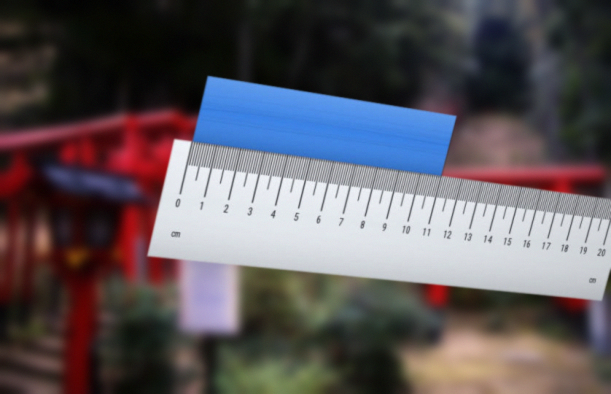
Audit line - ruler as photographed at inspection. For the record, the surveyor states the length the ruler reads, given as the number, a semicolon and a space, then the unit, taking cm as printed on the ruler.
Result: 11; cm
